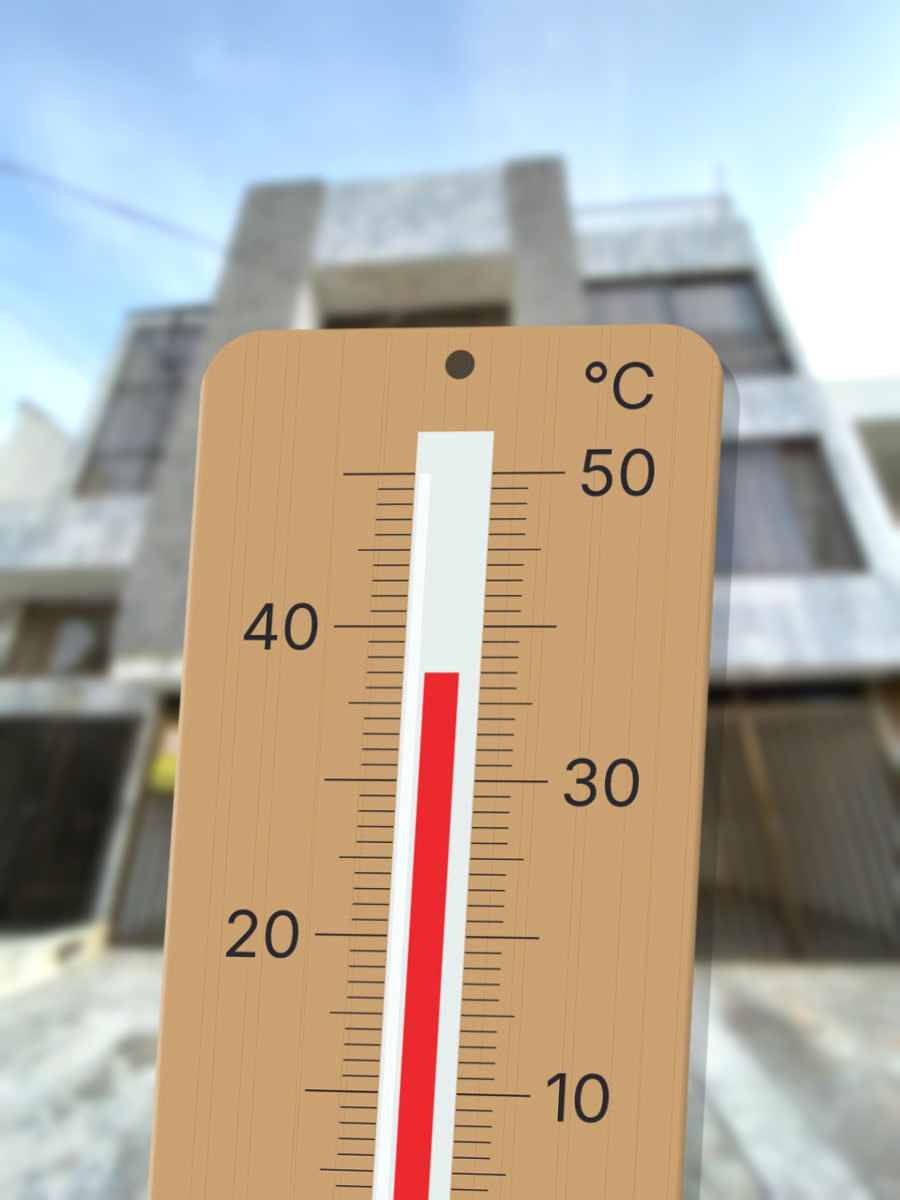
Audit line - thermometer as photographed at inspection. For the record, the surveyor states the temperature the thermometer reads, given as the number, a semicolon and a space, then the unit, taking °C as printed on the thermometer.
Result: 37; °C
